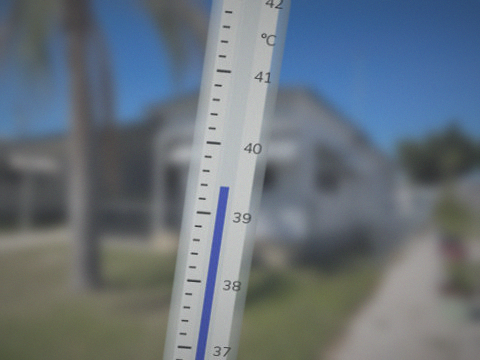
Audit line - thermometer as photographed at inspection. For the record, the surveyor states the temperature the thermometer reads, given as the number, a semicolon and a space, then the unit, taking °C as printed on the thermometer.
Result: 39.4; °C
